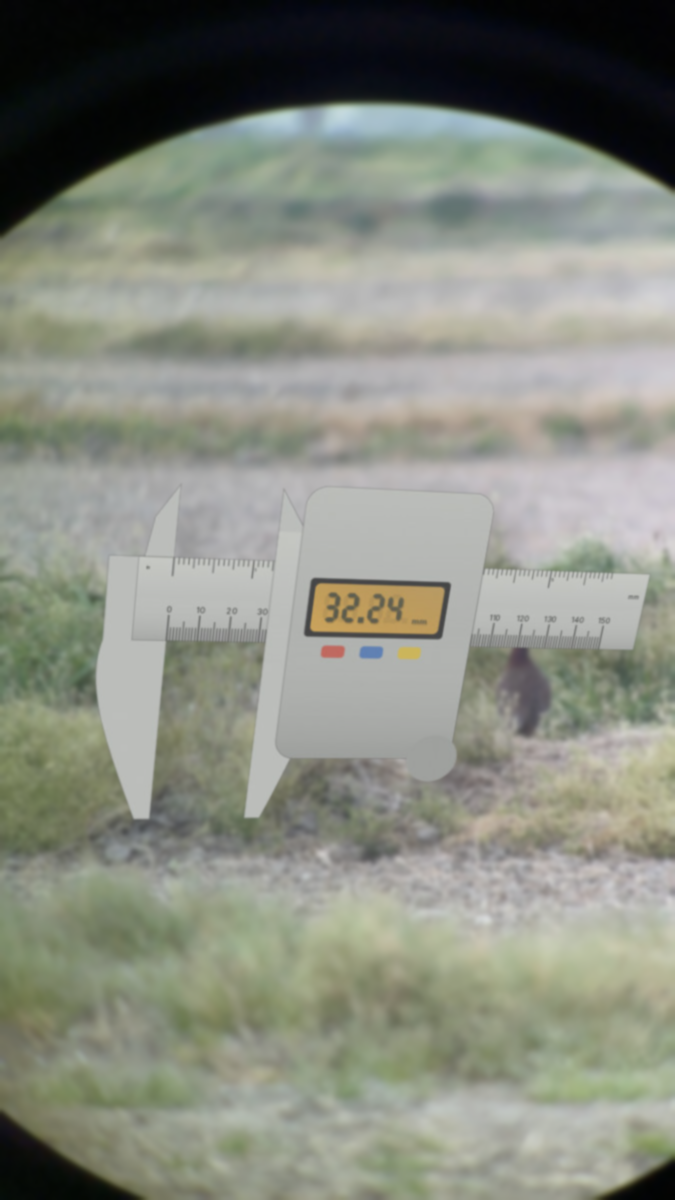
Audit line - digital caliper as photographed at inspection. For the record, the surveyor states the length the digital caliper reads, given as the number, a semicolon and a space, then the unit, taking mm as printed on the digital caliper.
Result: 32.24; mm
